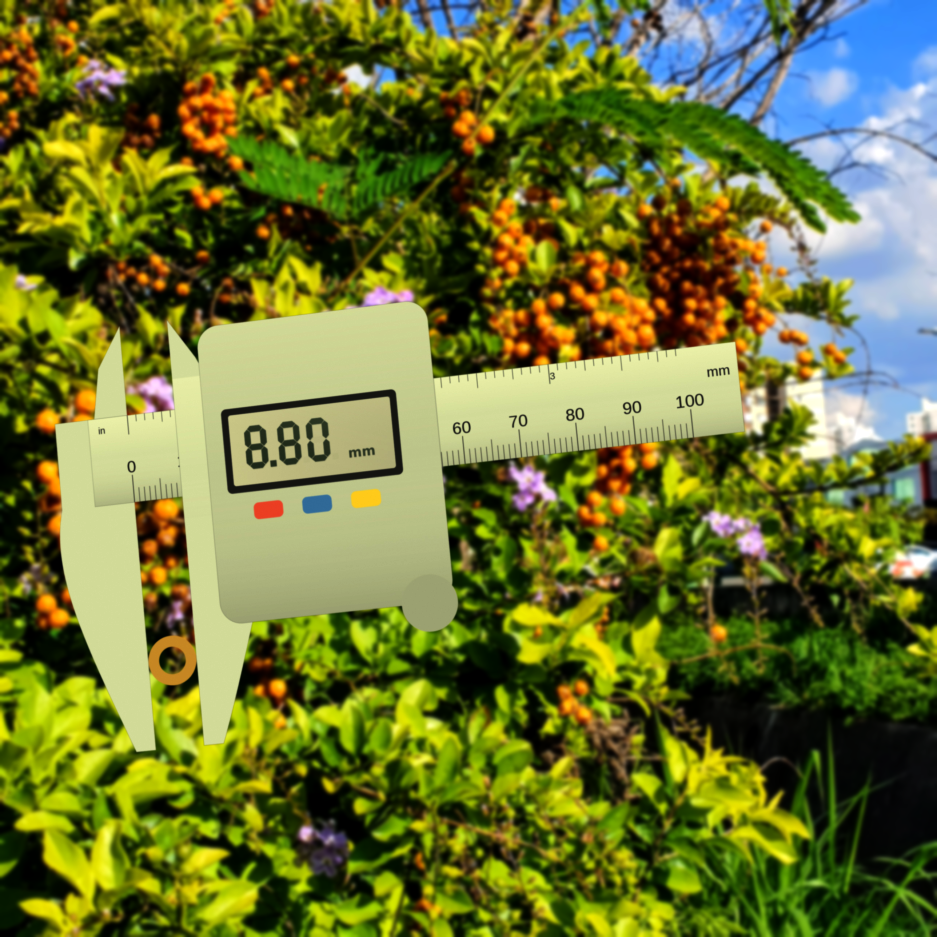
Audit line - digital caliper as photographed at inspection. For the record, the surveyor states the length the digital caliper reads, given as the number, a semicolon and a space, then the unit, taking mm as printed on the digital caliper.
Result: 8.80; mm
